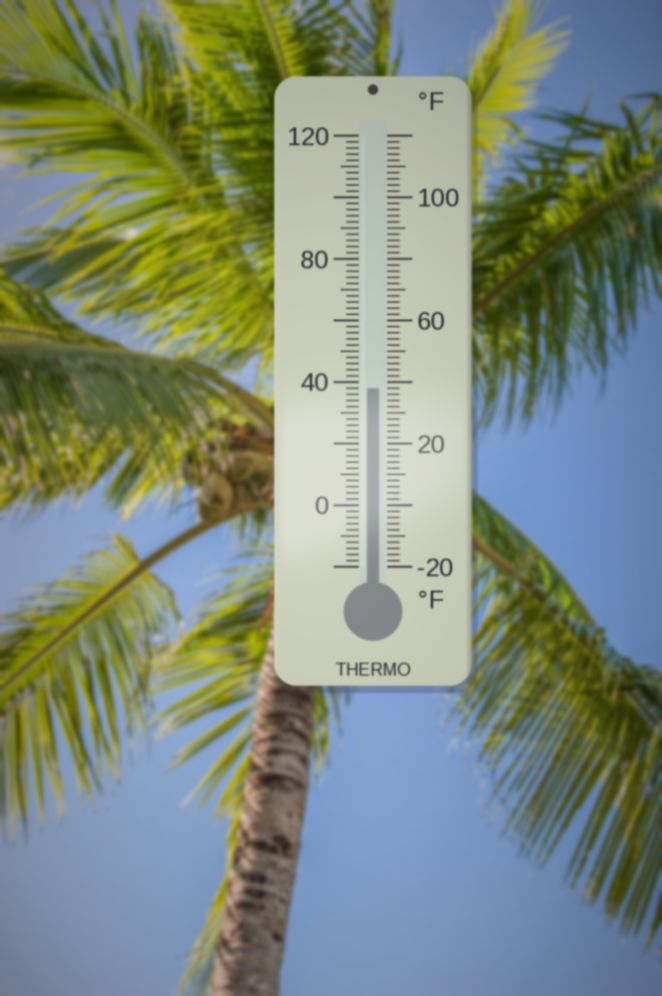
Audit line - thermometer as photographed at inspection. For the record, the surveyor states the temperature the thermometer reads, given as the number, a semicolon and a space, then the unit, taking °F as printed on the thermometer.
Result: 38; °F
